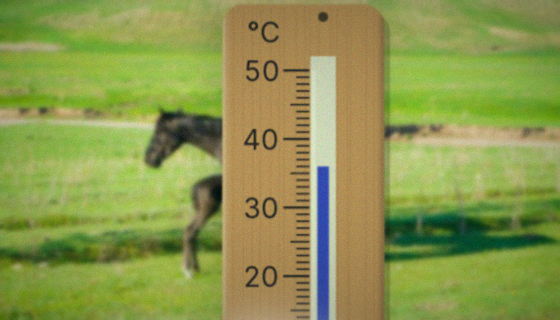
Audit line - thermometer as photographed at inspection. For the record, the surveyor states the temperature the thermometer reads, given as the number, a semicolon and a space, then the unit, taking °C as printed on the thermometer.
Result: 36; °C
